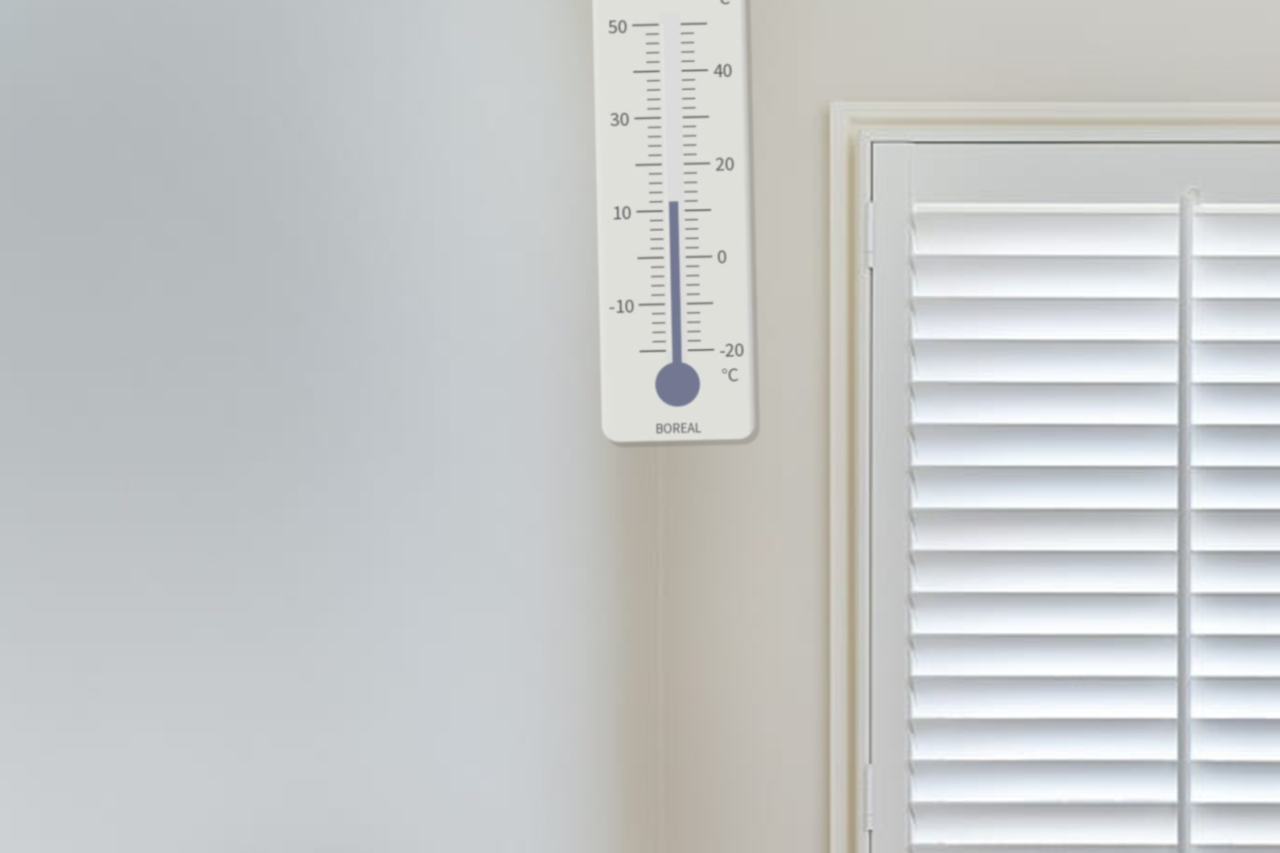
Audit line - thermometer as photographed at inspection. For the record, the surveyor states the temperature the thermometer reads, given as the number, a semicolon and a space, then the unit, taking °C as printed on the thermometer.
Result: 12; °C
